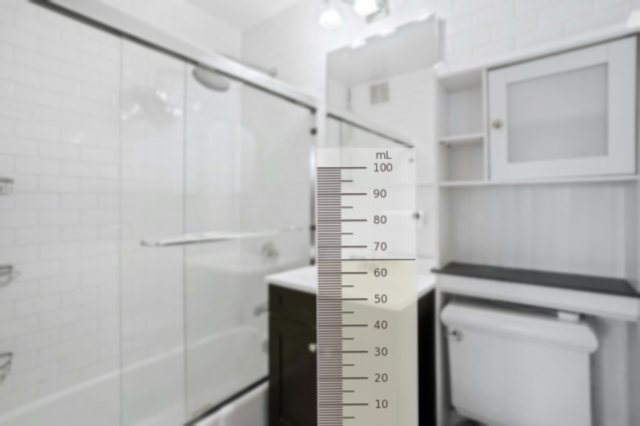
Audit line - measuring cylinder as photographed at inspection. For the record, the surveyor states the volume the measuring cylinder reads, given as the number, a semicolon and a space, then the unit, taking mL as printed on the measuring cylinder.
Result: 65; mL
